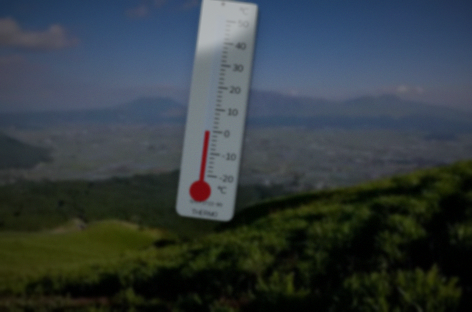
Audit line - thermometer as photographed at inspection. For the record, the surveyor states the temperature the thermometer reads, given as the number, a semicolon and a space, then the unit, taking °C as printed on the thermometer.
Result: 0; °C
